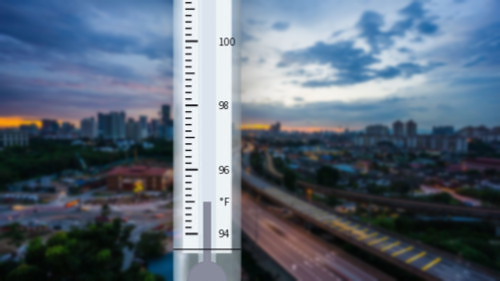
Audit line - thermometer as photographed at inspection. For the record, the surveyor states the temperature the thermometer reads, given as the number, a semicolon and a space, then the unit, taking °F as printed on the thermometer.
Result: 95; °F
